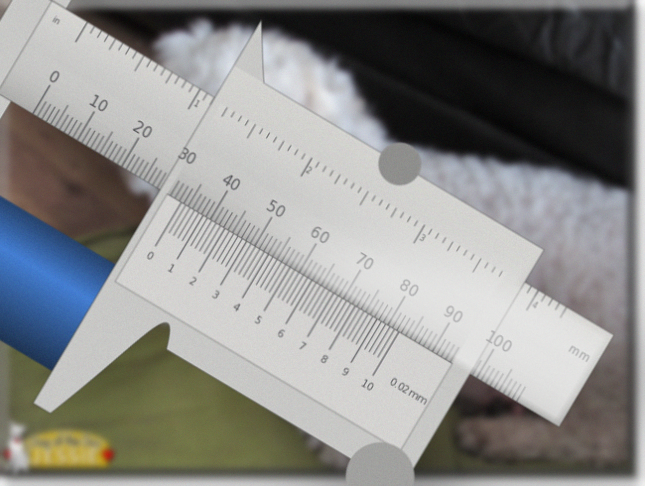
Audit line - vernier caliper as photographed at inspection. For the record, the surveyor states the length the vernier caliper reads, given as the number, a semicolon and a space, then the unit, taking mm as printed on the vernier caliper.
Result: 33.5; mm
